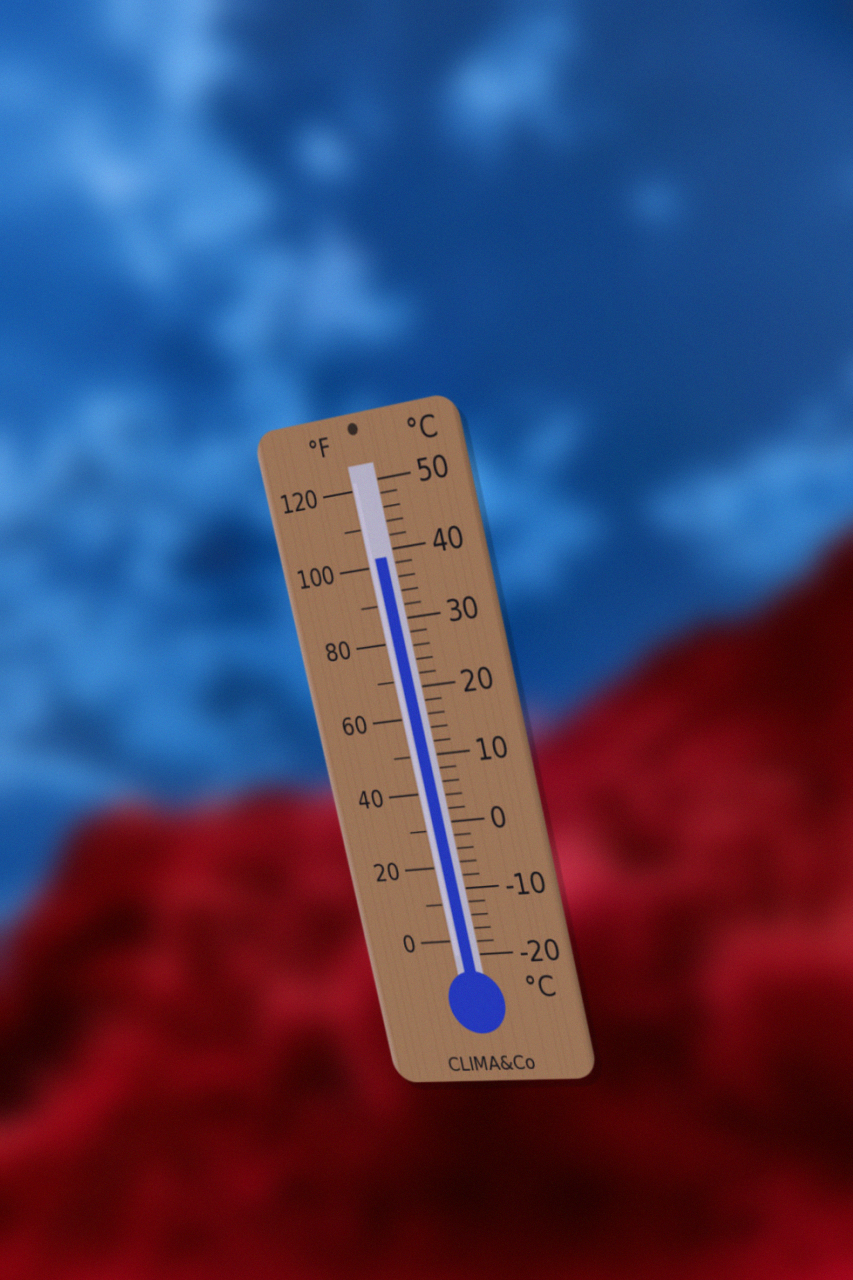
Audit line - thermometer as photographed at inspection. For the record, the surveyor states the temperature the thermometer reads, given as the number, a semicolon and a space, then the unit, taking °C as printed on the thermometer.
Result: 39; °C
